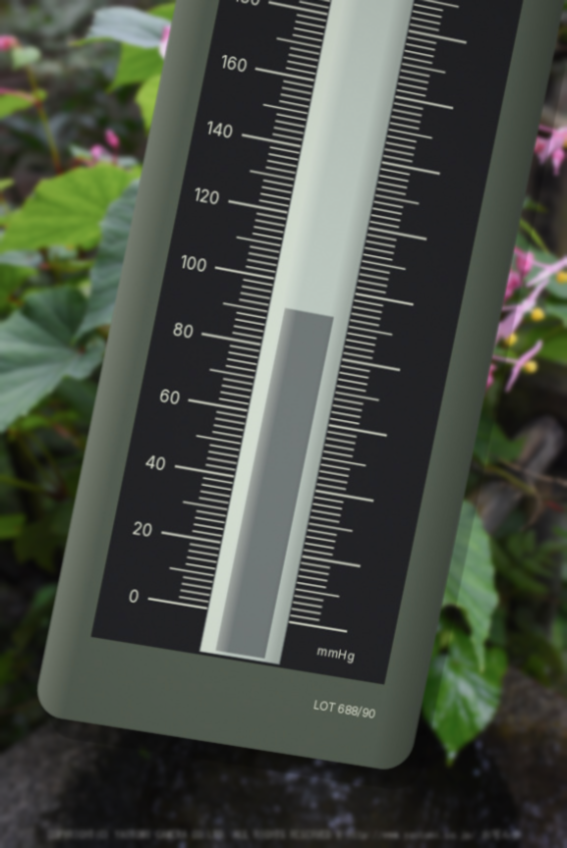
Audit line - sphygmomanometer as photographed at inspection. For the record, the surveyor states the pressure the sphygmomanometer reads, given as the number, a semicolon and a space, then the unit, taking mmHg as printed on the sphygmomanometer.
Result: 92; mmHg
